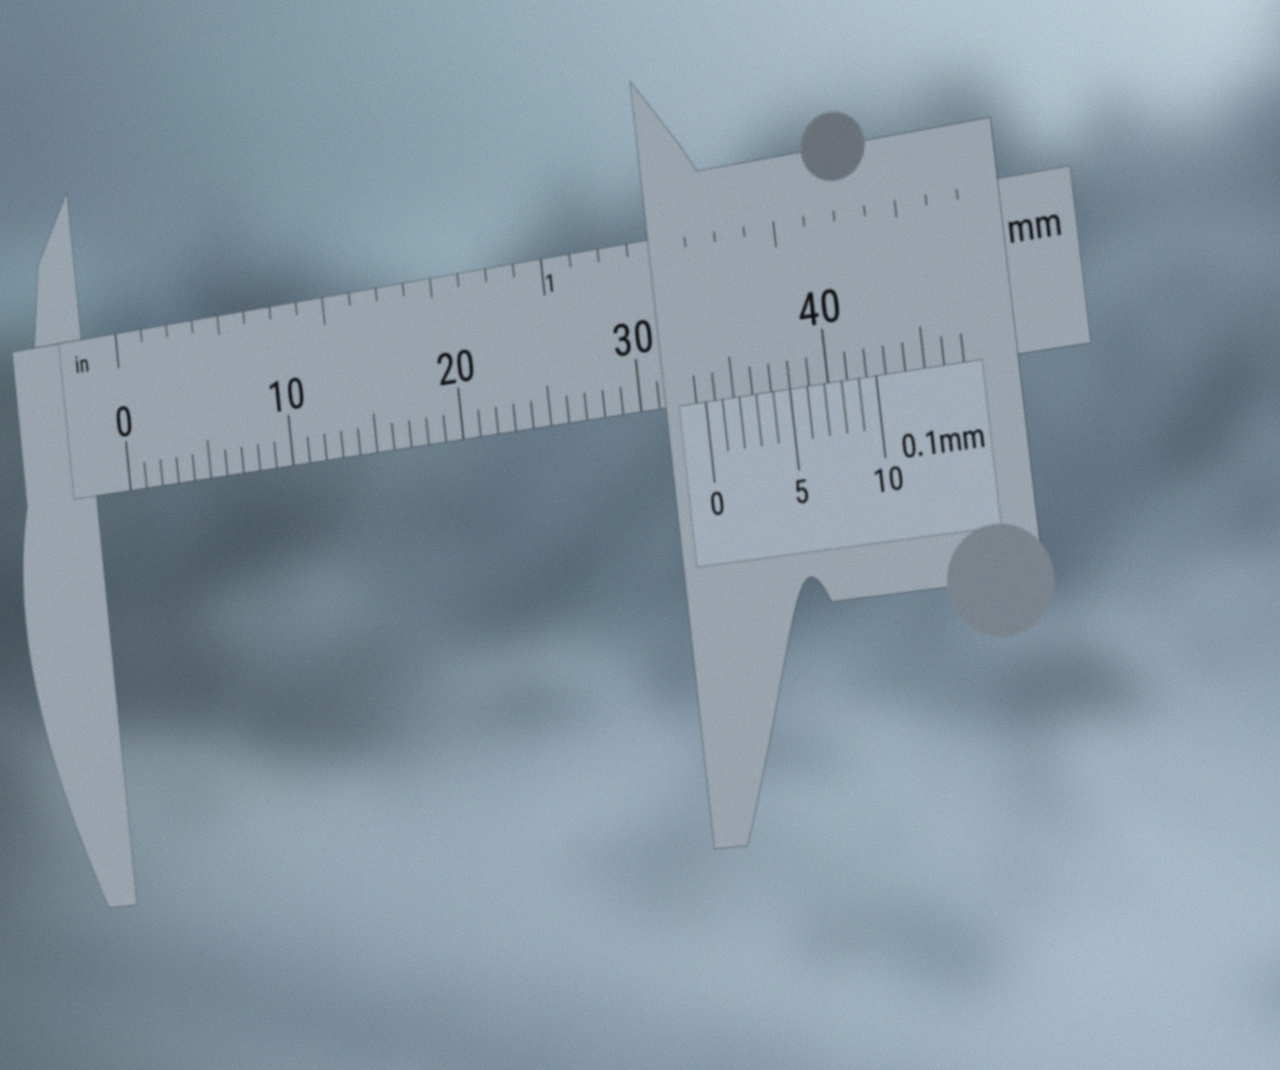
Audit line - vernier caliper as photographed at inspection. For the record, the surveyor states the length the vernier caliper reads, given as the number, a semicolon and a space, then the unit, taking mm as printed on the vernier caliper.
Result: 33.5; mm
